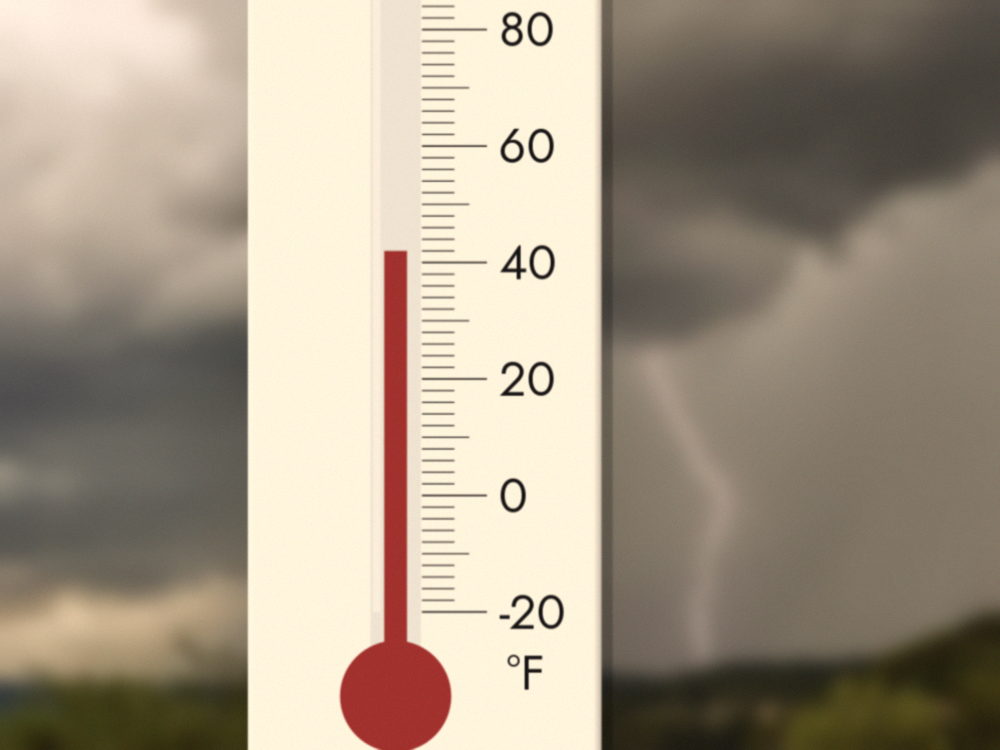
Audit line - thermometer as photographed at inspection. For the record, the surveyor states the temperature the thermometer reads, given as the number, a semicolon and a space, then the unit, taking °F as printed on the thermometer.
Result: 42; °F
